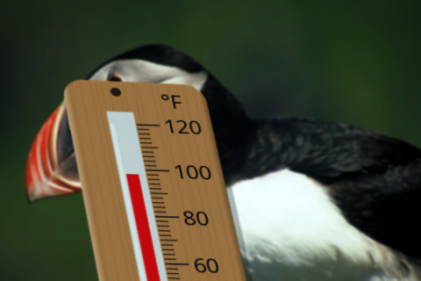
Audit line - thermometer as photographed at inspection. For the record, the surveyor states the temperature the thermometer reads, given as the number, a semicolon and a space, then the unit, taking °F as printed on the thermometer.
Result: 98; °F
